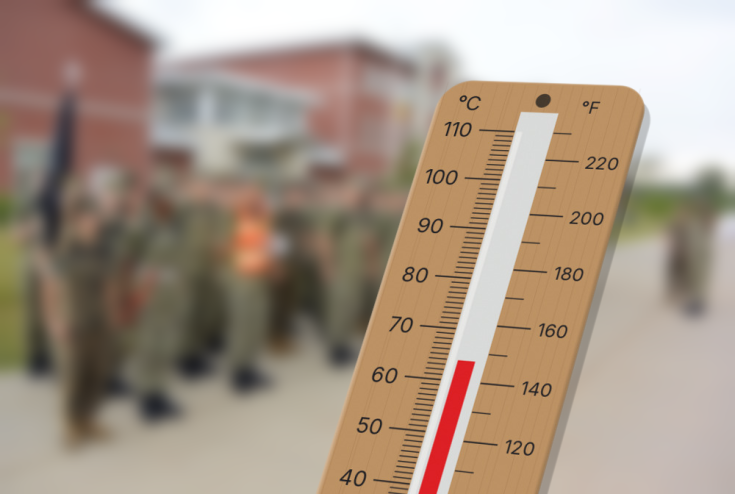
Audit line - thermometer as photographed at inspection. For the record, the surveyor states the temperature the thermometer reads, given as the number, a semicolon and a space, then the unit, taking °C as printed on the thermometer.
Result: 64; °C
